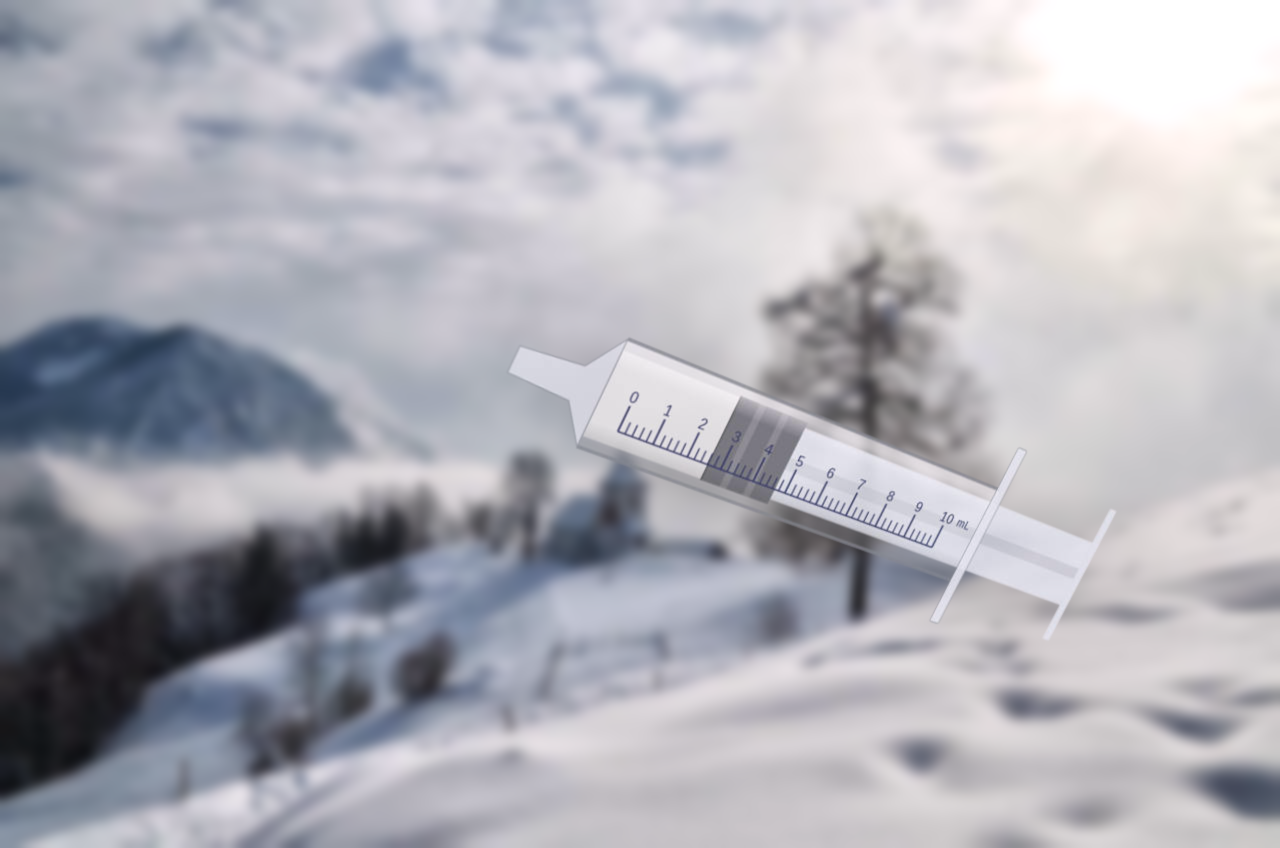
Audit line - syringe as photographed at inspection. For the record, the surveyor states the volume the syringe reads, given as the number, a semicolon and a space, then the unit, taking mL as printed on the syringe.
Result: 2.6; mL
